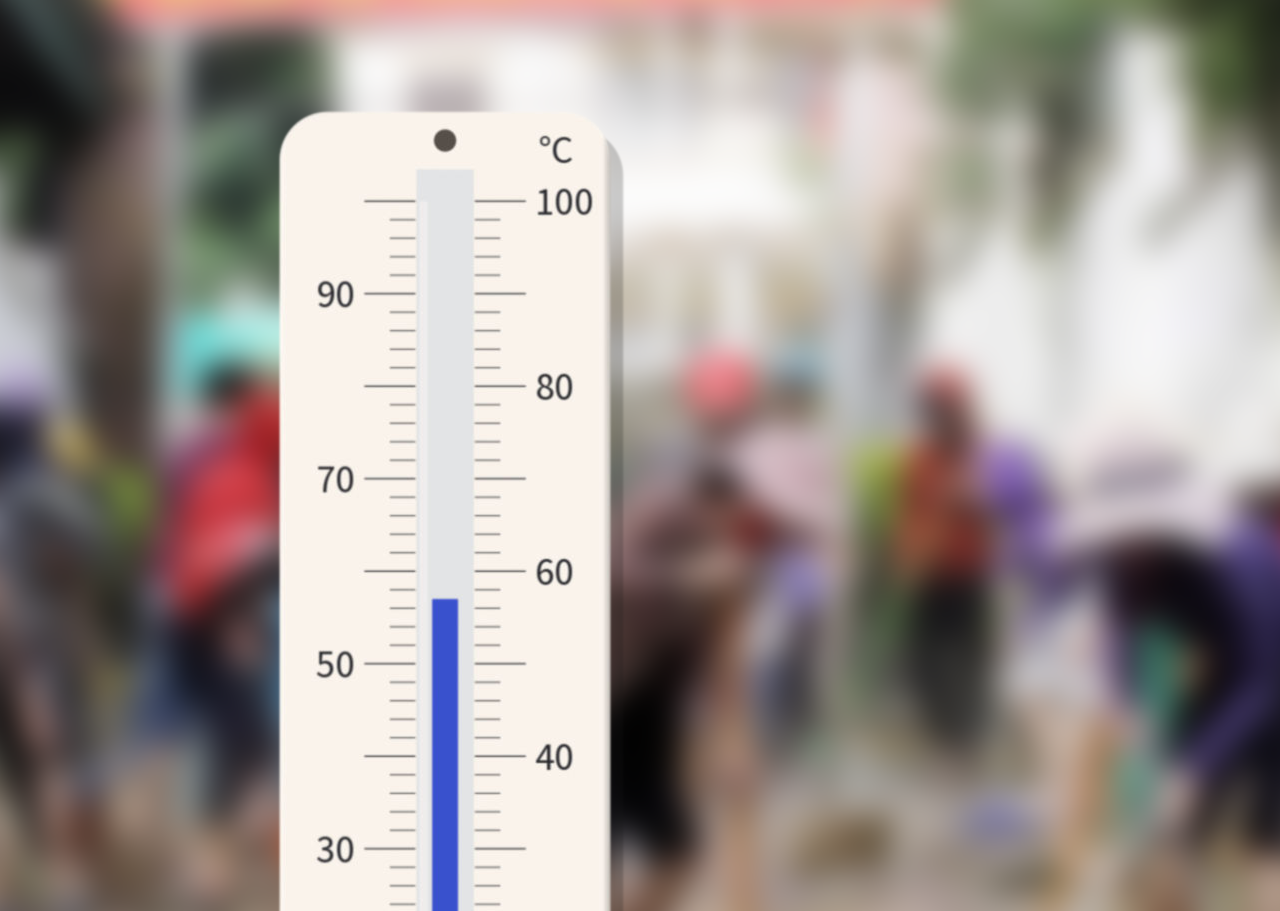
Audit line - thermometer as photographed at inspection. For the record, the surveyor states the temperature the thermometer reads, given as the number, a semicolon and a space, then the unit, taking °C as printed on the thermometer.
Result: 57; °C
